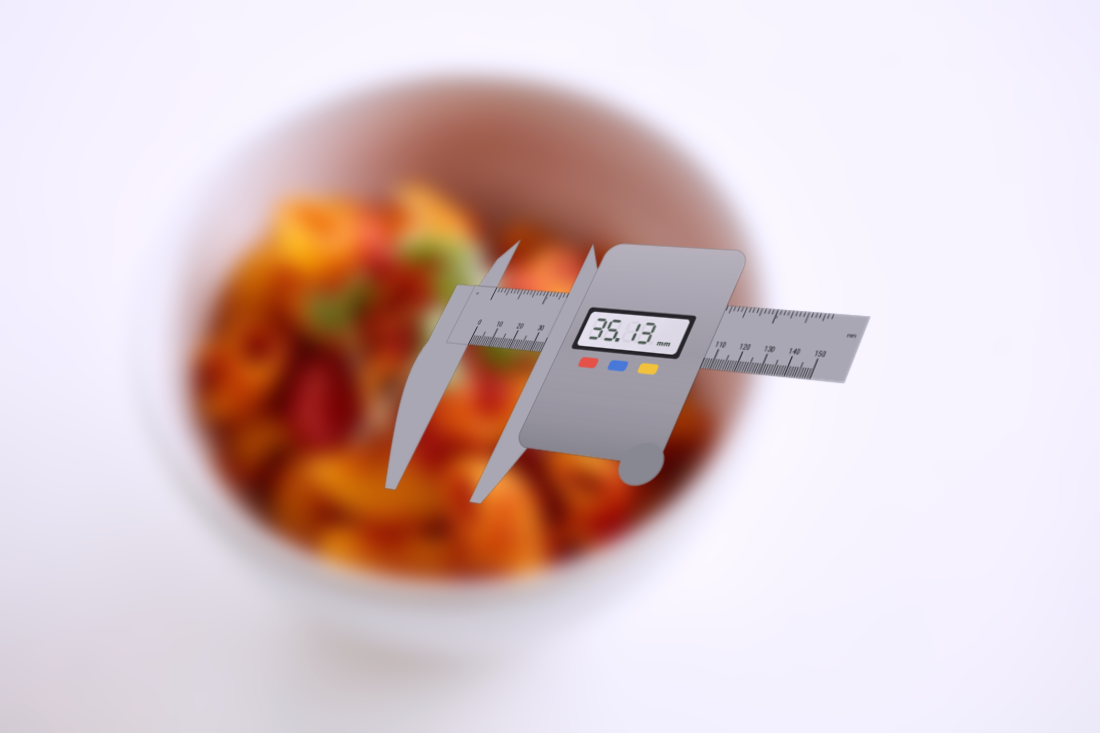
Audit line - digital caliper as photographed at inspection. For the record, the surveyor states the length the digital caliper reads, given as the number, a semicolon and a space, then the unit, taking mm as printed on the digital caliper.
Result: 35.13; mm
